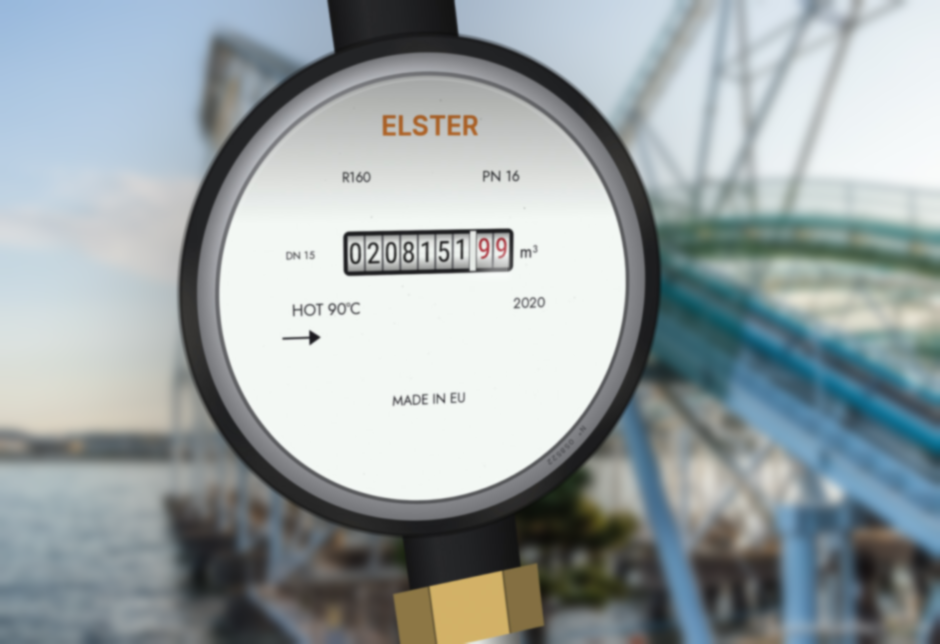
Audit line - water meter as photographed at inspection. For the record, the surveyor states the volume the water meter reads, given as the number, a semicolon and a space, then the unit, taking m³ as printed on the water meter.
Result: 208151.99; m³
